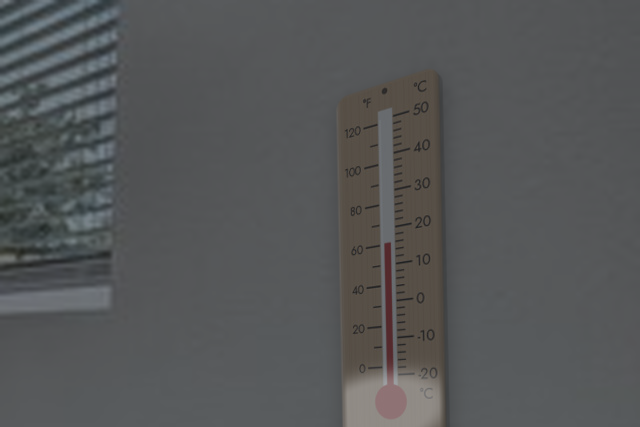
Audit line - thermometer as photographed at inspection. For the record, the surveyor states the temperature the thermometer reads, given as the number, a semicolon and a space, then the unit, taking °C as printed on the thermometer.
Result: 16; °C
